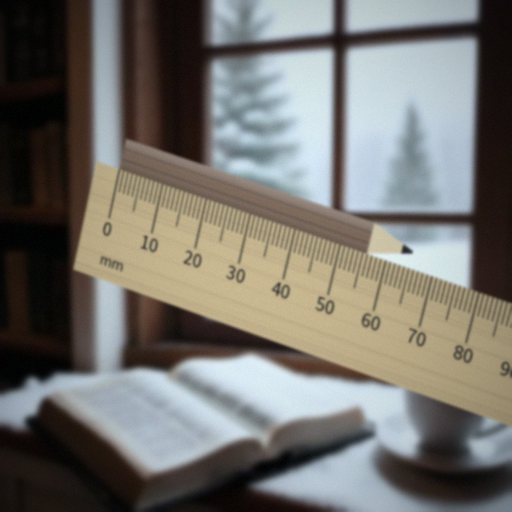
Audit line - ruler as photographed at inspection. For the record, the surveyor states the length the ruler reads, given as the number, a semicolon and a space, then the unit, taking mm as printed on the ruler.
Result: 65; mm
